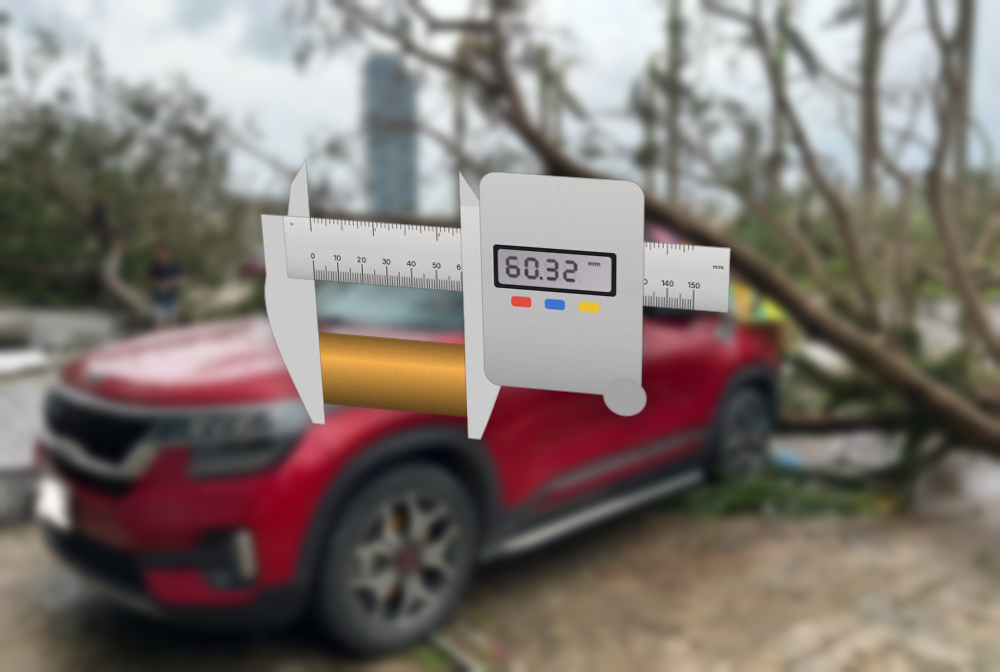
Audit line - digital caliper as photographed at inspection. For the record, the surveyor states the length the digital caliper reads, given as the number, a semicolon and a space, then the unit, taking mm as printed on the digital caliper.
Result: 60.32; mm
